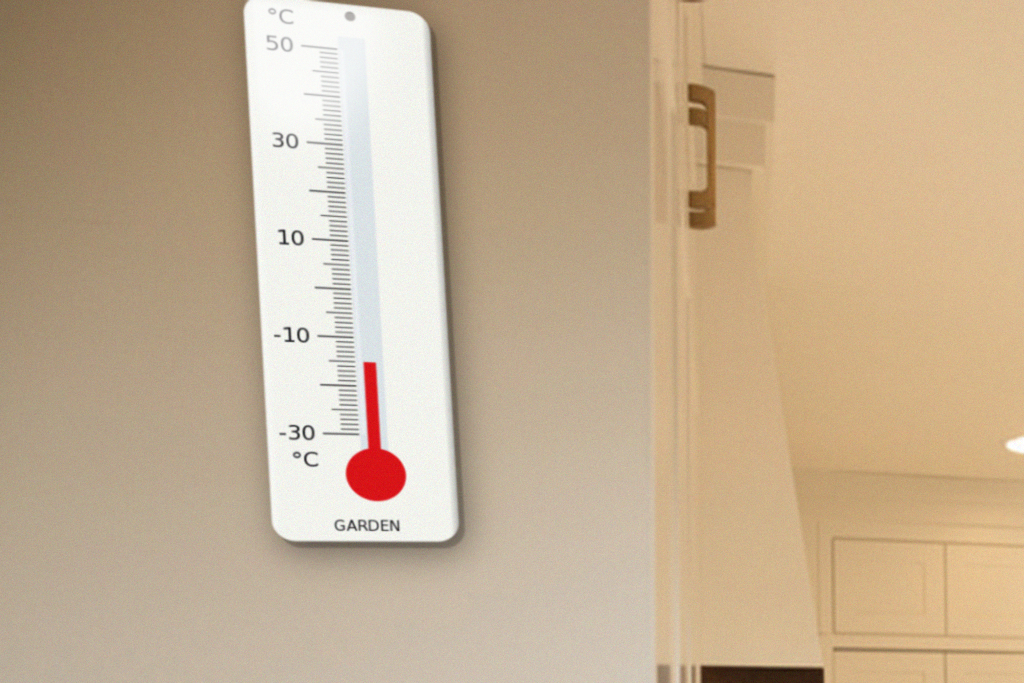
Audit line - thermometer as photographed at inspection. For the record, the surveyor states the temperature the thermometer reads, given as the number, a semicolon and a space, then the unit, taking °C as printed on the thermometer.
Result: -15; °C
